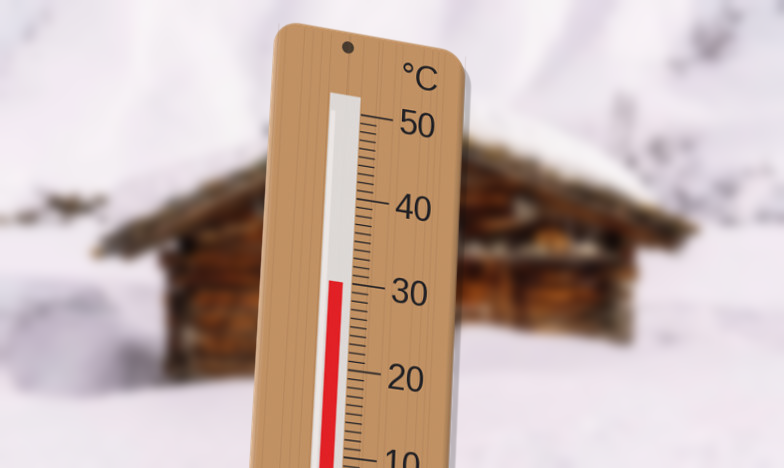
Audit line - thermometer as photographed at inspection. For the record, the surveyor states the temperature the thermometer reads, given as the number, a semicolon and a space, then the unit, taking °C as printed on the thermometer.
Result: 30; °C
